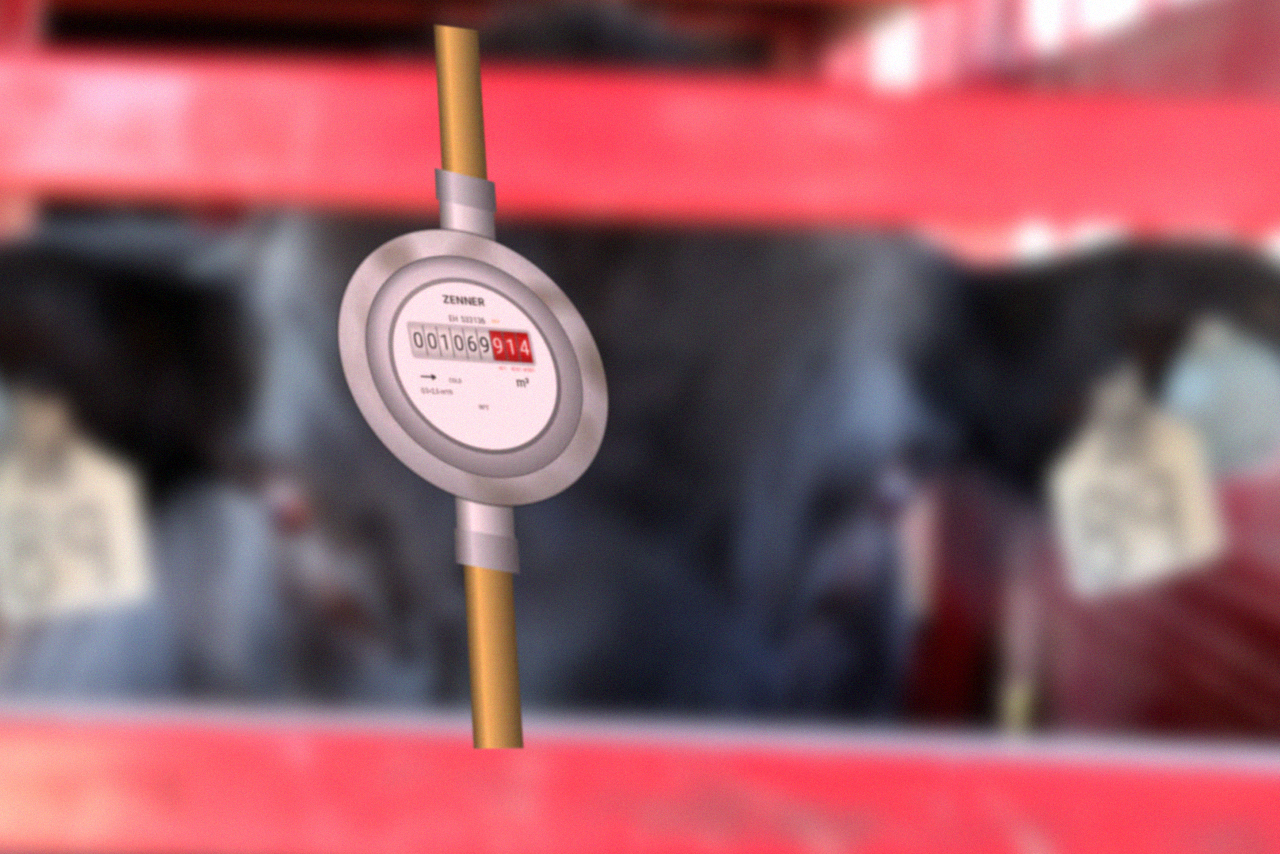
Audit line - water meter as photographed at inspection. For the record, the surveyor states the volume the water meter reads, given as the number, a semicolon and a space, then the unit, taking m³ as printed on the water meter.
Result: 1069.914; m³
